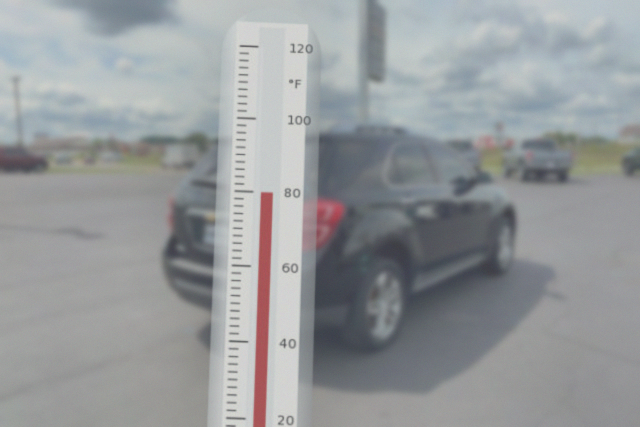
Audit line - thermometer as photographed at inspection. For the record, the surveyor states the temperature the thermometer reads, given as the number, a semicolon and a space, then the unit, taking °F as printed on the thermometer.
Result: 80; °F
